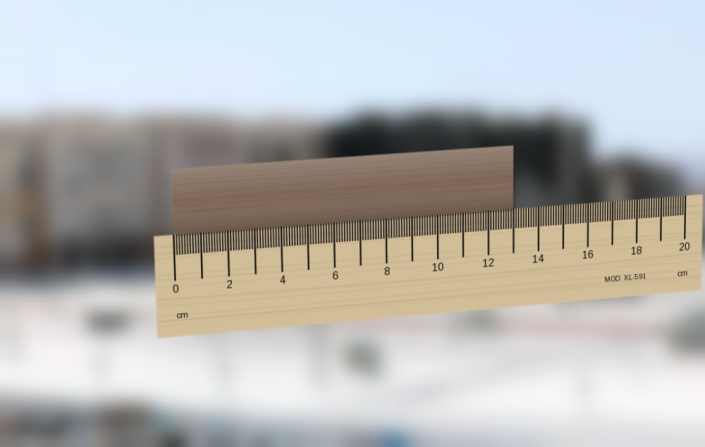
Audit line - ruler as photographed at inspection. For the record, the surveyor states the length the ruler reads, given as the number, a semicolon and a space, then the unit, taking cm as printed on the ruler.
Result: 13; cm
